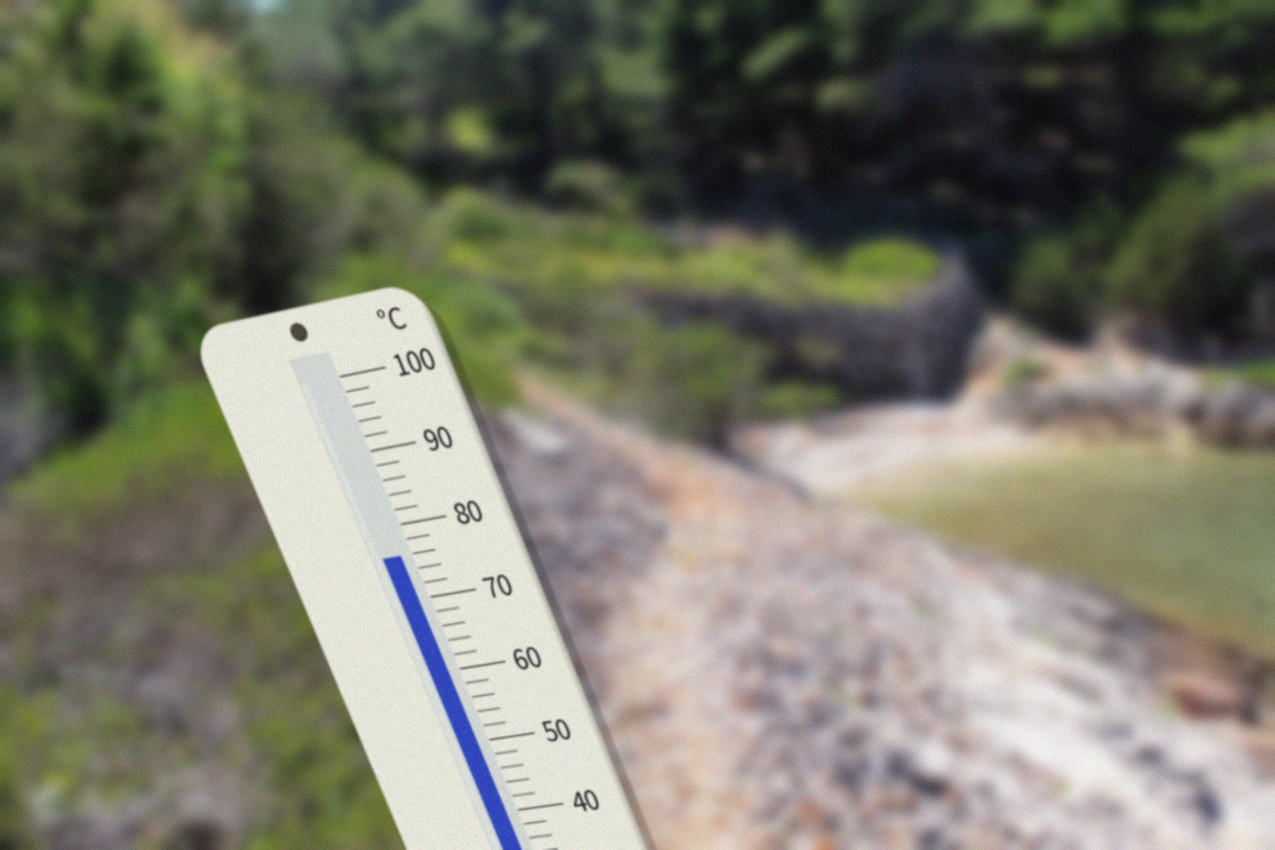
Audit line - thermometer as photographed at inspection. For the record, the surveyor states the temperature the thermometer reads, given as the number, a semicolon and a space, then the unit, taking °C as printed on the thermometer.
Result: 76; °C
